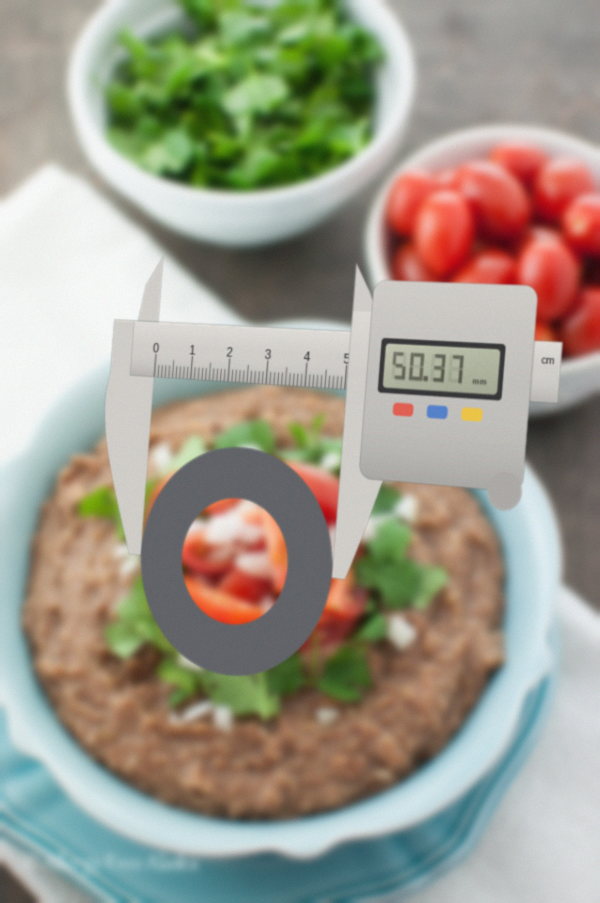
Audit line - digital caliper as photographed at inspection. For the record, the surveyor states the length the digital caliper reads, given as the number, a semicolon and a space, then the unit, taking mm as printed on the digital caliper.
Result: 50.37; mm
